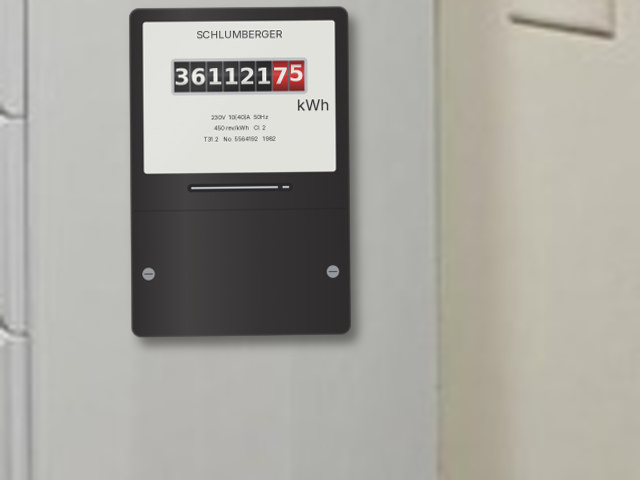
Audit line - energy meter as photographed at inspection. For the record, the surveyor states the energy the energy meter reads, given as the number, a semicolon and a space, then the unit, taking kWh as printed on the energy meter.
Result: 361121.75; kWh
